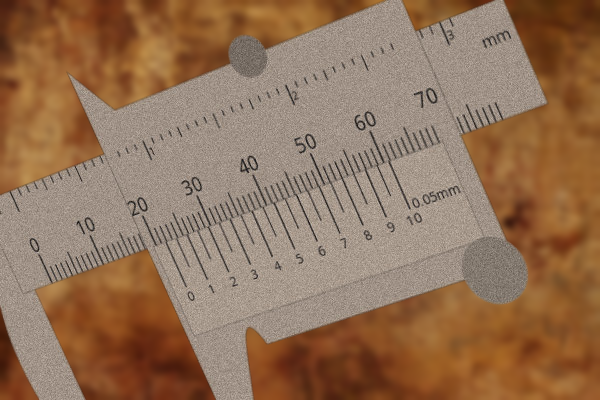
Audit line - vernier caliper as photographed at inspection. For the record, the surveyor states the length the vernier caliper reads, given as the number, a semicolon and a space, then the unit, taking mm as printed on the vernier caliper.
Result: 21.8; mm
